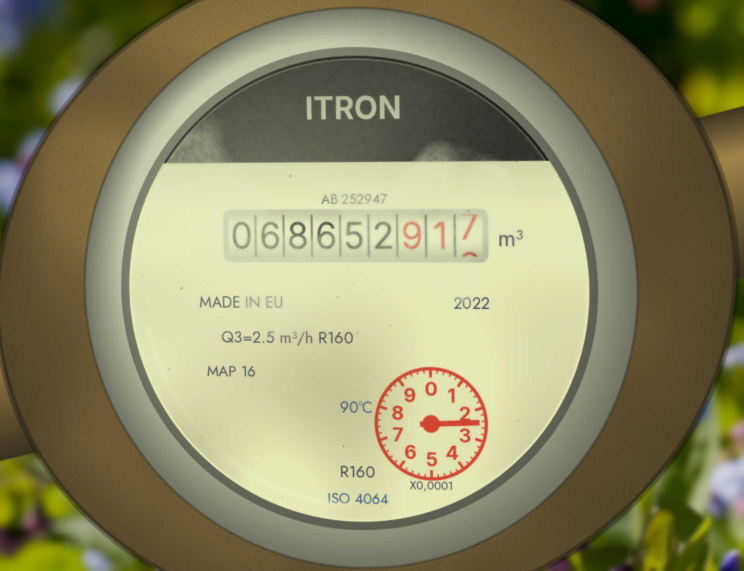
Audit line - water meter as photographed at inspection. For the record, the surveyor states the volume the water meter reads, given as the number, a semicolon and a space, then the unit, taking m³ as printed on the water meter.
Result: 68652.9172; m³
